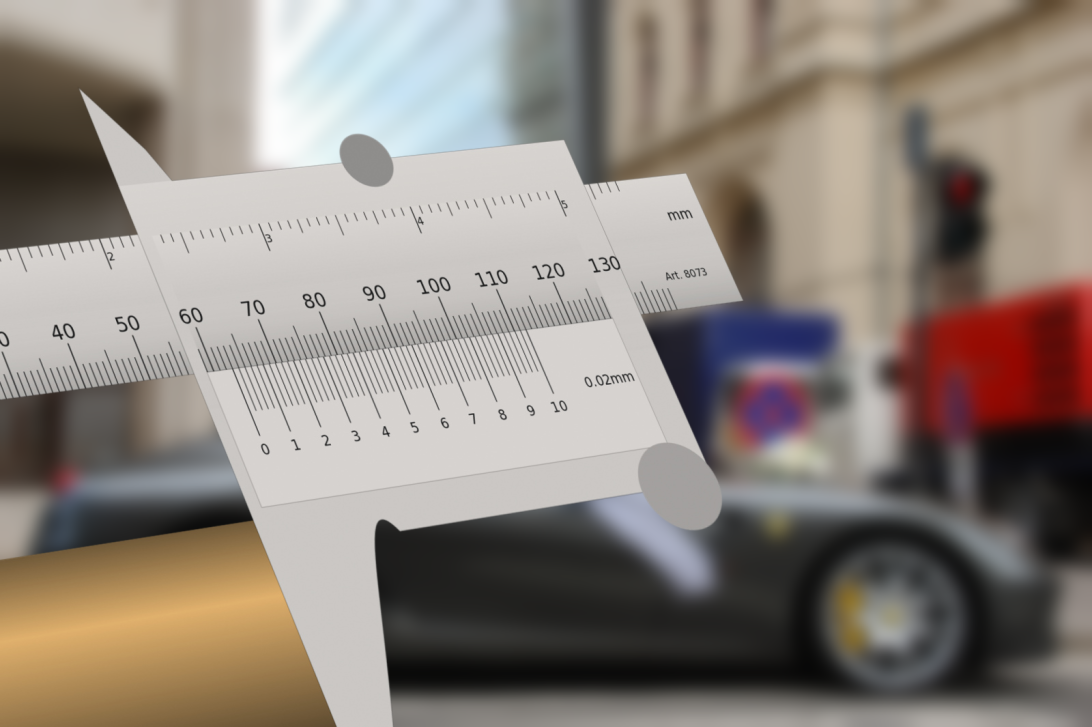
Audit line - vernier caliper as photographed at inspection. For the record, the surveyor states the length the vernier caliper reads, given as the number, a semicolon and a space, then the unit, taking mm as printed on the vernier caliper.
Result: 63.0; mm
